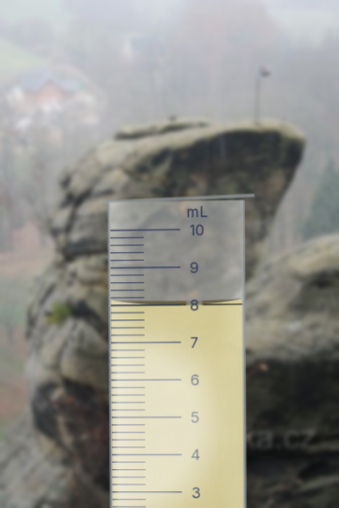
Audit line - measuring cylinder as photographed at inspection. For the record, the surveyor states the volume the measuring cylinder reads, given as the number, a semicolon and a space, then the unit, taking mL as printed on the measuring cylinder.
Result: 8; mL
